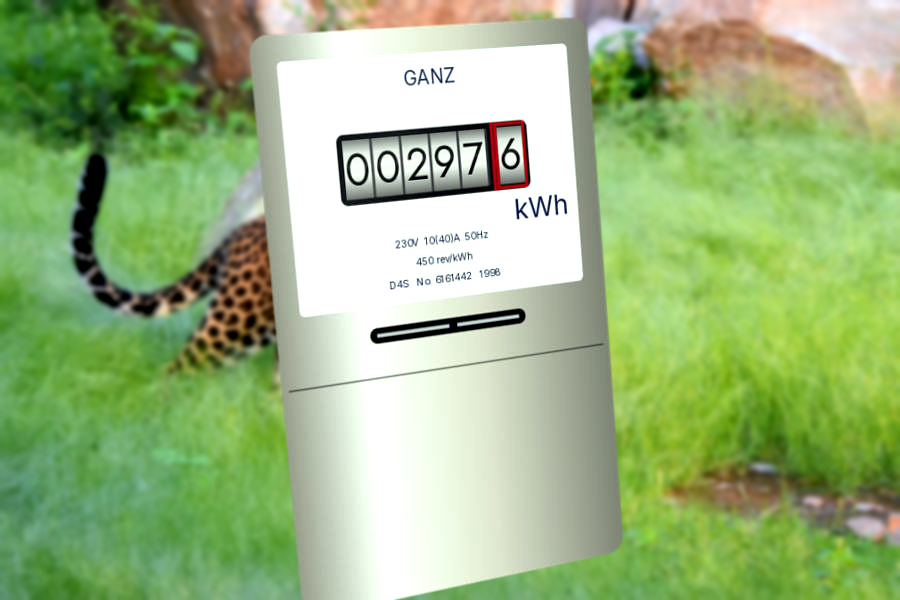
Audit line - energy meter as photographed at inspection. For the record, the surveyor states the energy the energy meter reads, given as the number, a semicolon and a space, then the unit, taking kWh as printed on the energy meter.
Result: 297.6; kWh
